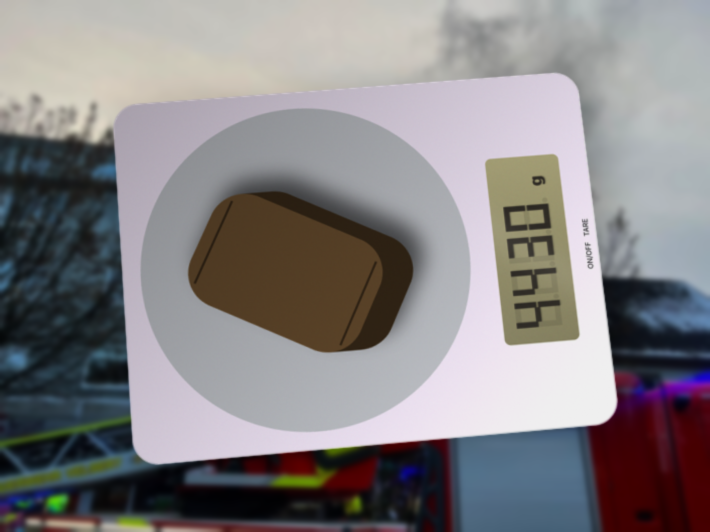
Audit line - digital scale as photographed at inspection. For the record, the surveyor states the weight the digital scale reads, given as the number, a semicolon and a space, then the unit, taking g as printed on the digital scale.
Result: 4430; g
